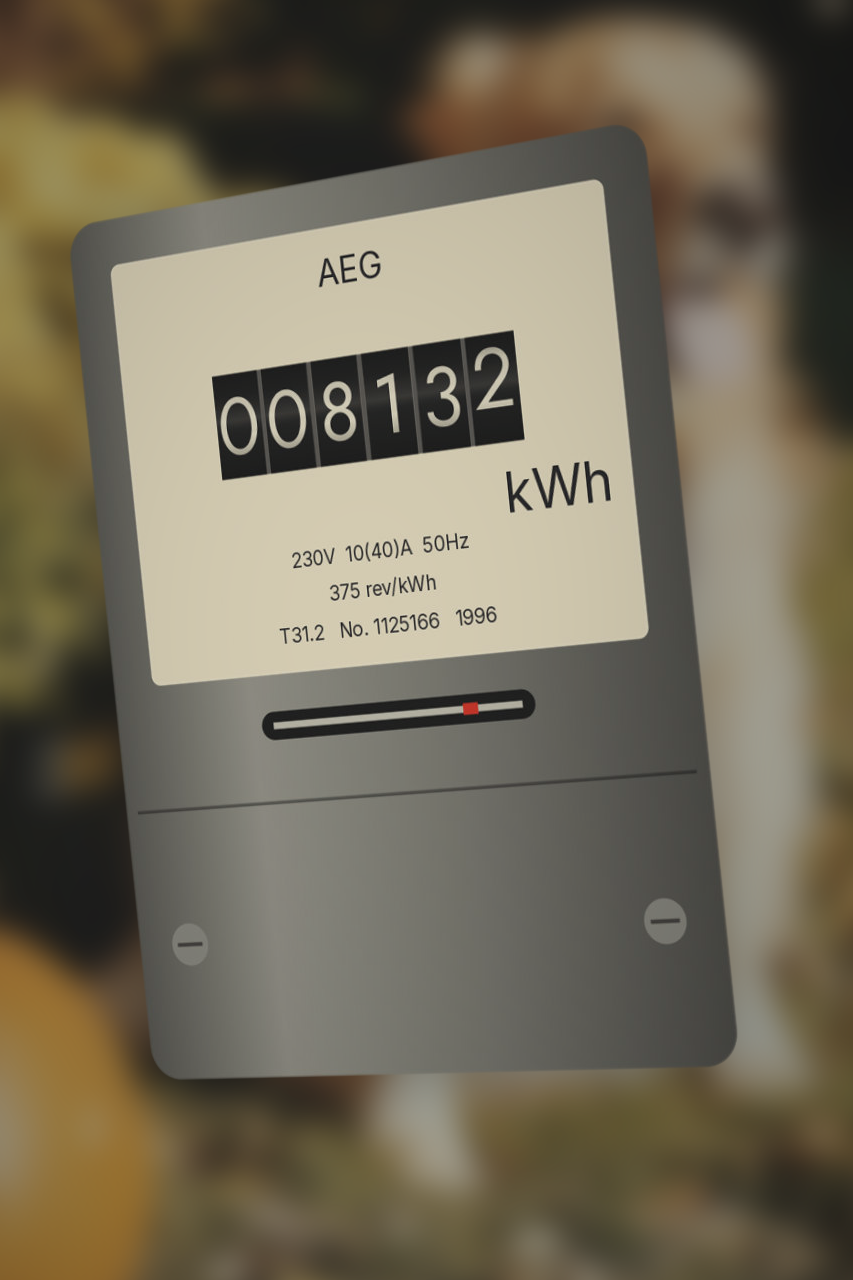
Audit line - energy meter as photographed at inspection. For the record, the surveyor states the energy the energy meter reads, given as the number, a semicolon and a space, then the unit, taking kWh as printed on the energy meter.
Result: 8132; kWh
